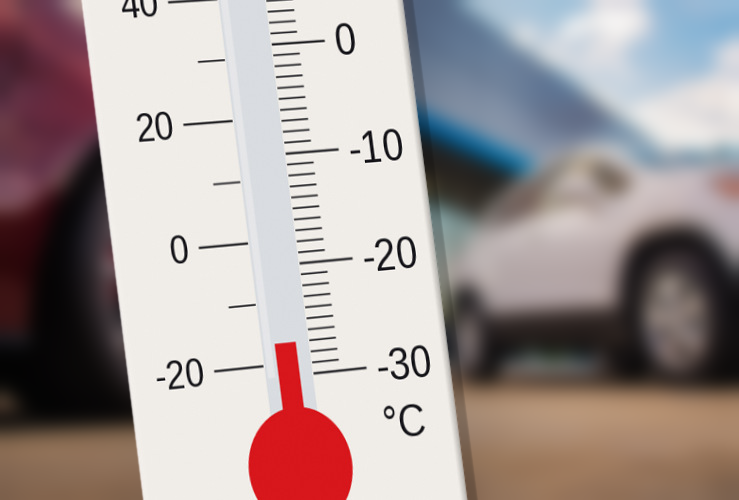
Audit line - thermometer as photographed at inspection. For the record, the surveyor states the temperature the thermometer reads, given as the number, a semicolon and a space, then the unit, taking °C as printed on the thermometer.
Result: -27; °C
